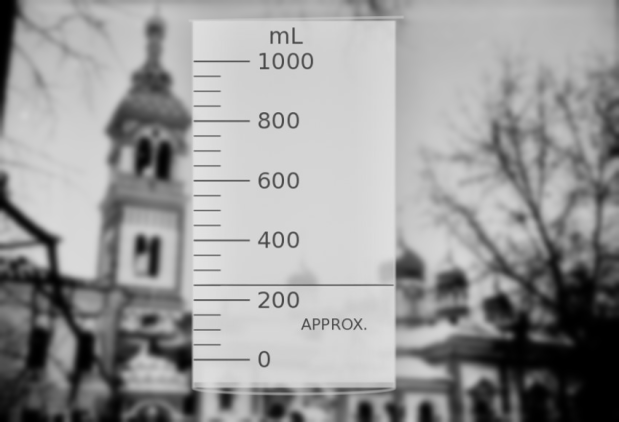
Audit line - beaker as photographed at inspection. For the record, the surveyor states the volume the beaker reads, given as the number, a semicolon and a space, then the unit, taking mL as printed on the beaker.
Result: 250; mL
